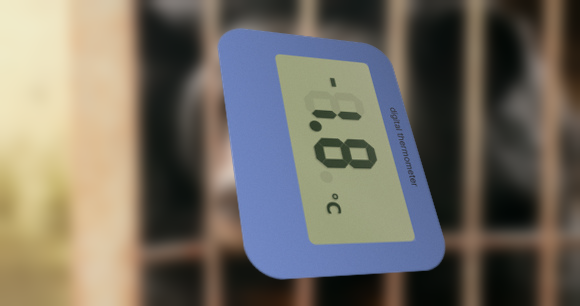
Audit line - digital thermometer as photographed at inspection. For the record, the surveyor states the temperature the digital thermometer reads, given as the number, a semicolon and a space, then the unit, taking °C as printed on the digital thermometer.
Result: -1.8; °C
